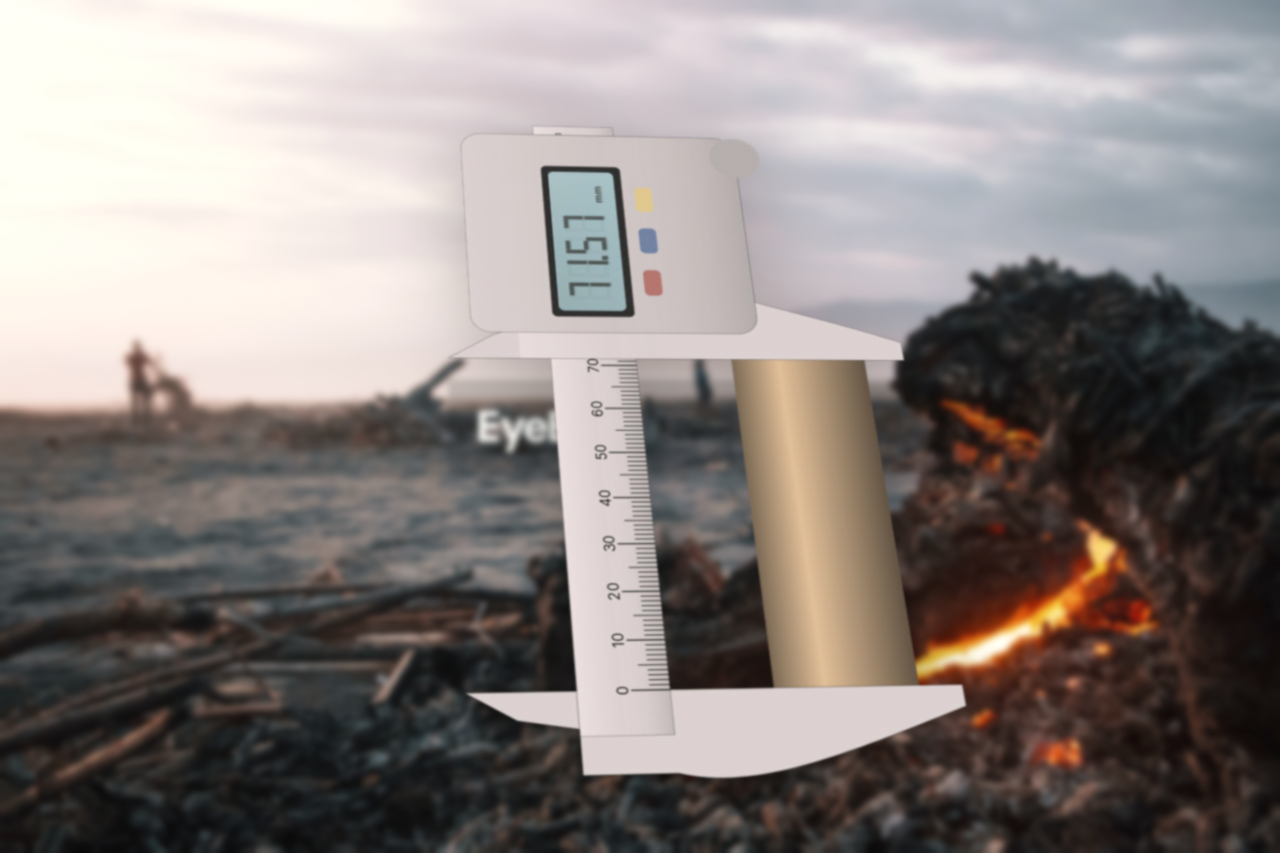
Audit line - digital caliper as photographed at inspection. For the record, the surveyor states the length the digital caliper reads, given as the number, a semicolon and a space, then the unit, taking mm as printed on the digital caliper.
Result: 71.57; mm
